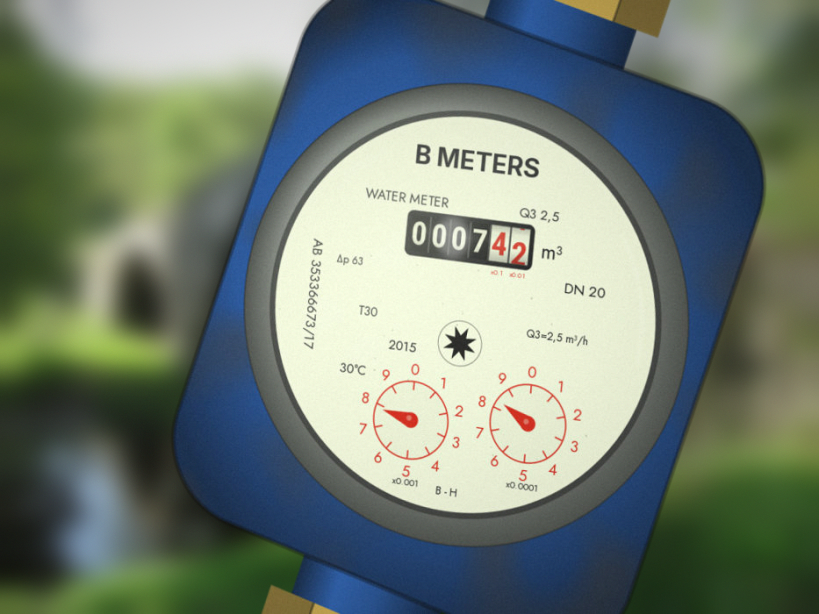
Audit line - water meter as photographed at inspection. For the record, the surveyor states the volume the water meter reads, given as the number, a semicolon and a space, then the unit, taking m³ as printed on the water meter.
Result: 7.4178; m³
